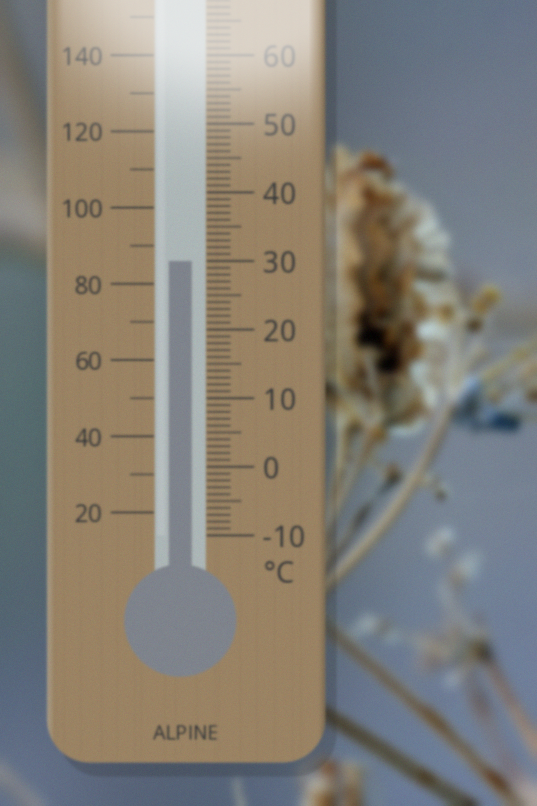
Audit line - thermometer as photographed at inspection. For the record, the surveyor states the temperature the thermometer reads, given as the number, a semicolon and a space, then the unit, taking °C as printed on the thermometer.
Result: 30; °C
